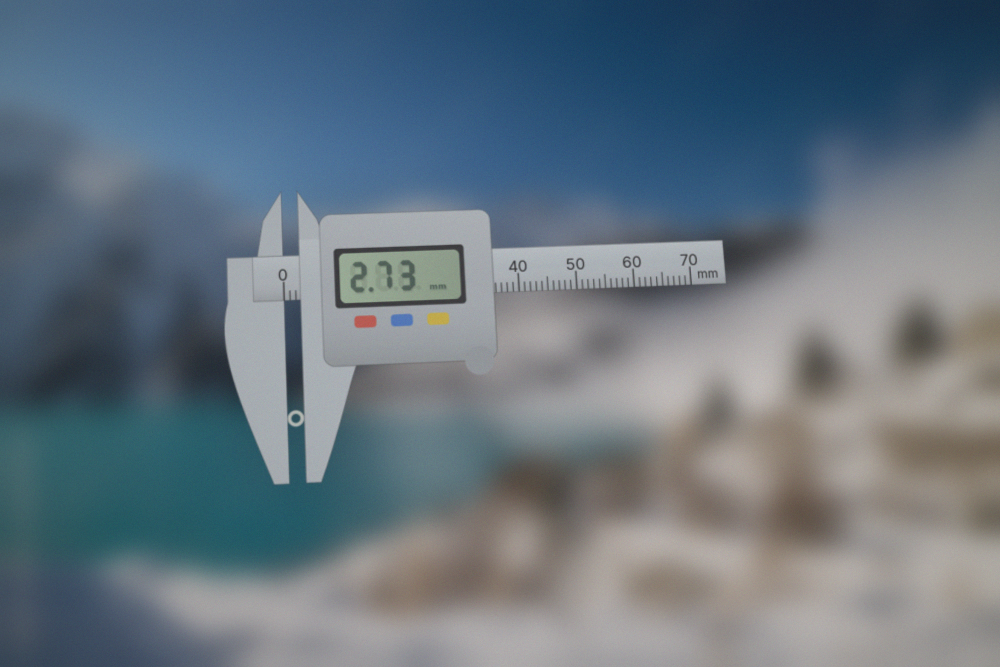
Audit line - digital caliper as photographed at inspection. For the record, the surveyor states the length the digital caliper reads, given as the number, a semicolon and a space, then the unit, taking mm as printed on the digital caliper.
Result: 2.73; mm
